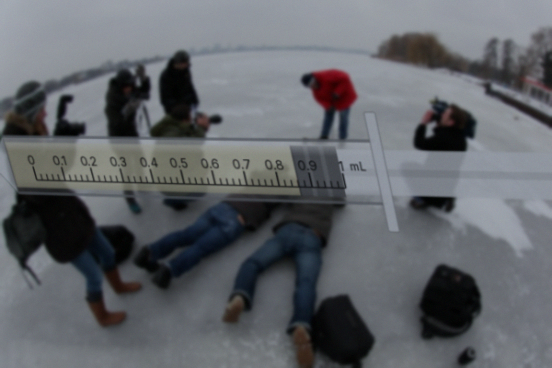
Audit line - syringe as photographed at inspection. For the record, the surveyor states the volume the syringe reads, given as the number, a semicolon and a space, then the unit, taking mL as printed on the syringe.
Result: 0.86; mL
